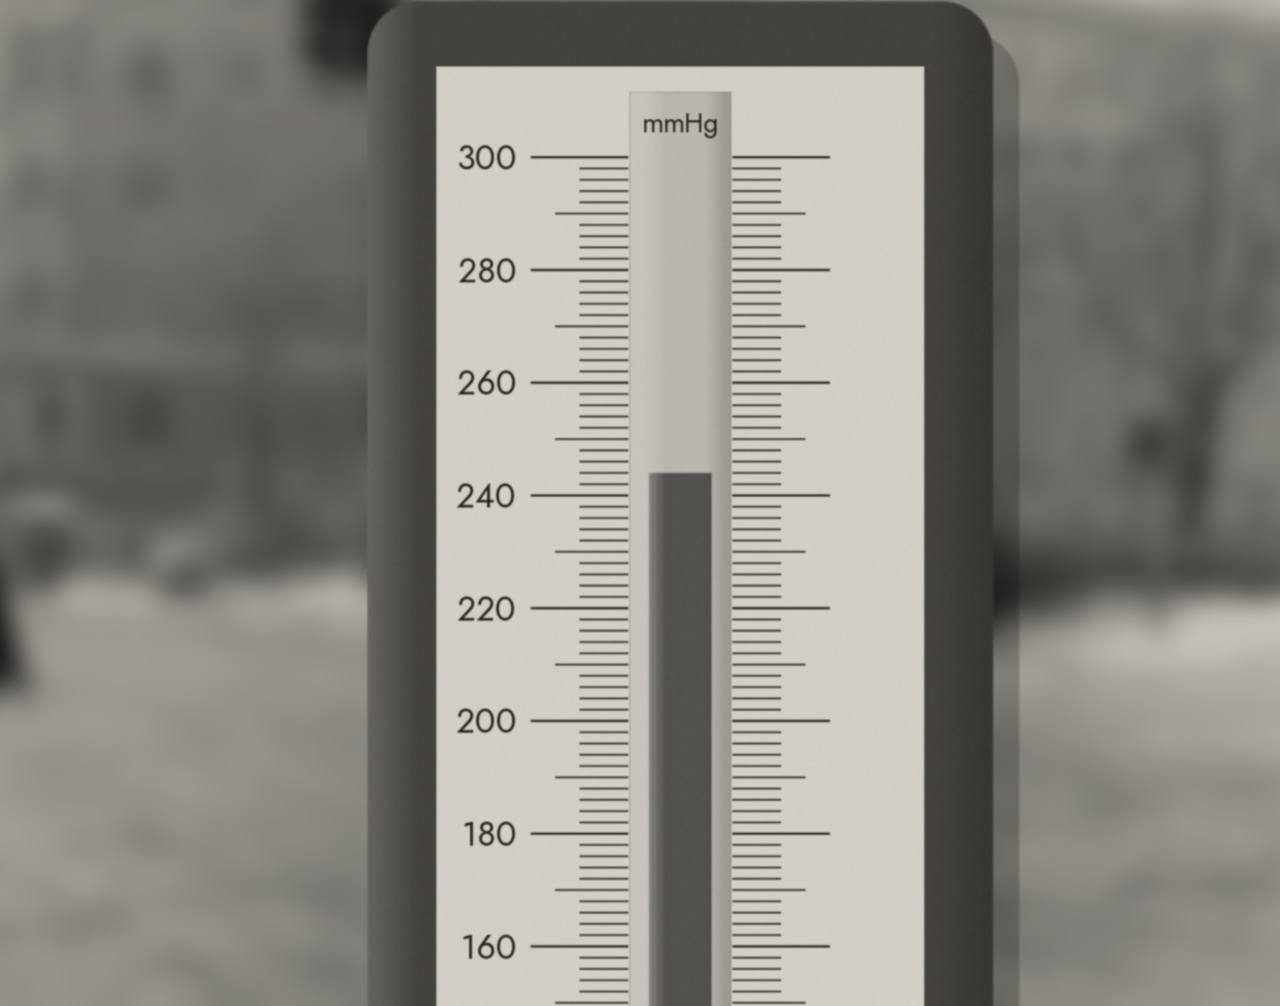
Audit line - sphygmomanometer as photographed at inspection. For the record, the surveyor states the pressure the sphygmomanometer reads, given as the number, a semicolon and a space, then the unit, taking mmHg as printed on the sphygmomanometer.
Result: 244; mmHg
